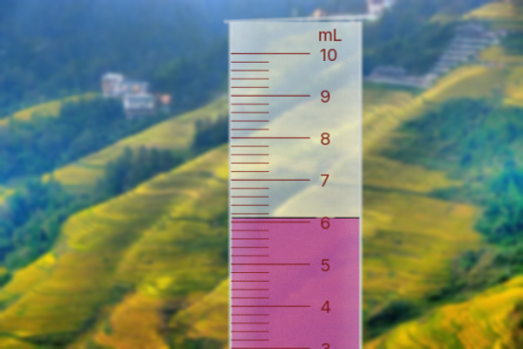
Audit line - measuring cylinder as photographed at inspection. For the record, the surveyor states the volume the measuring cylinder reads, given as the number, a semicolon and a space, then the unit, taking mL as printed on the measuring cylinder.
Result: 6.1; mL
